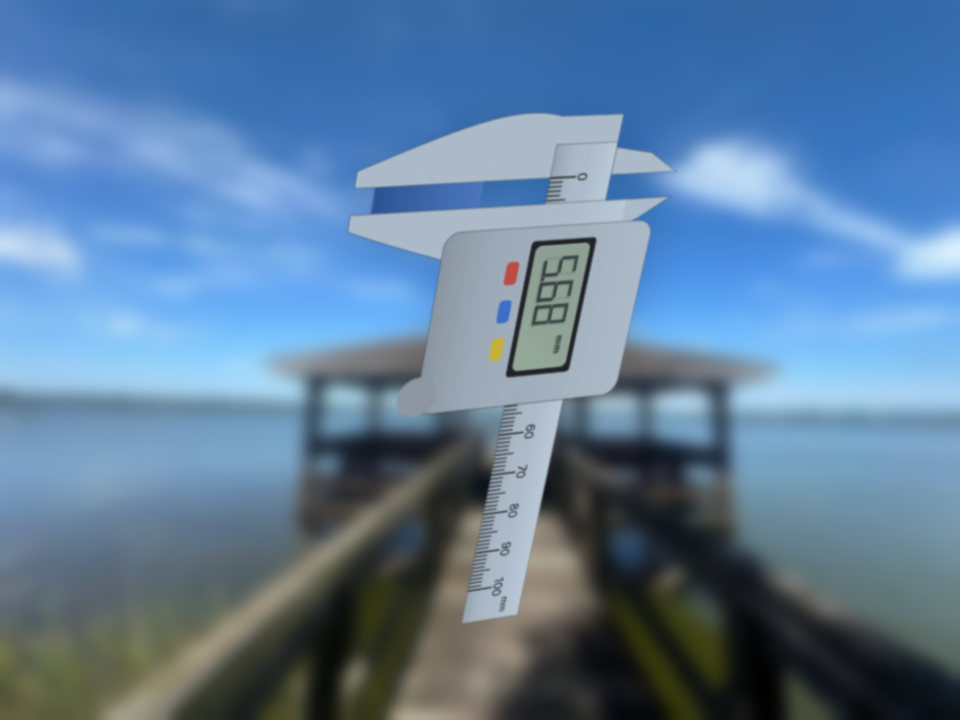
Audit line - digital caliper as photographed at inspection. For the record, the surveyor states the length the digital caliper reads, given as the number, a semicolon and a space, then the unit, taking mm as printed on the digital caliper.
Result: 5.68; mm
